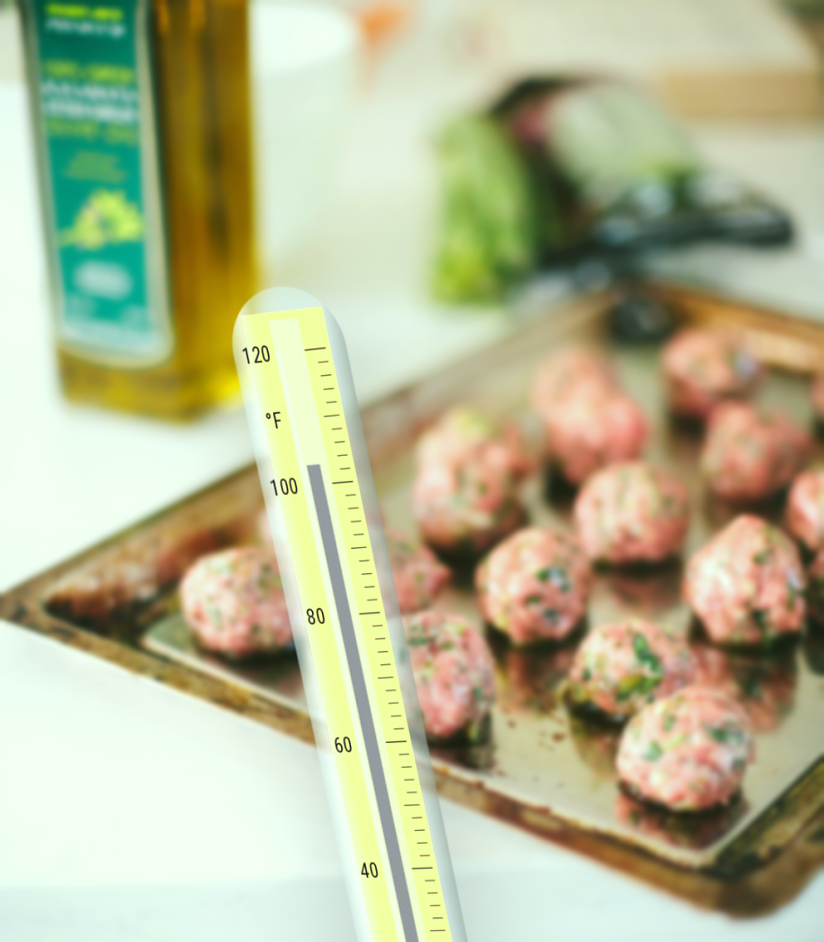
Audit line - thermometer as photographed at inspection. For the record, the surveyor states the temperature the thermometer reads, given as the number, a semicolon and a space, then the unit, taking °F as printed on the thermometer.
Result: 103; °F
